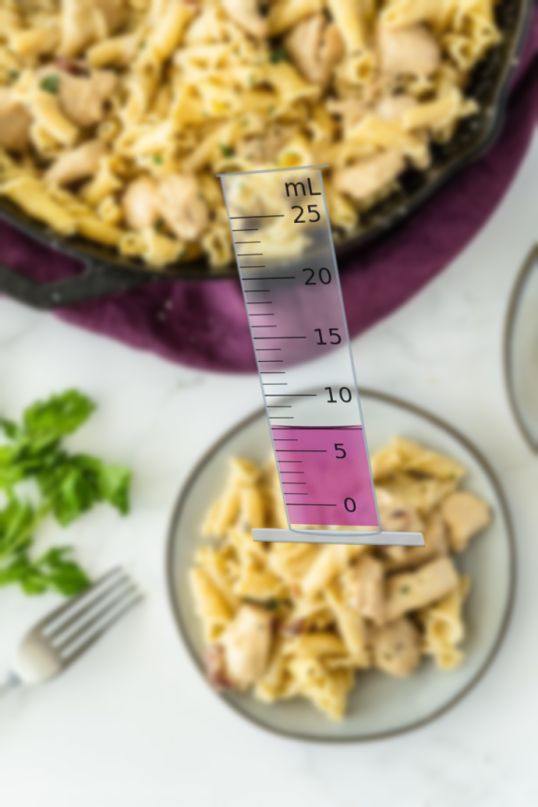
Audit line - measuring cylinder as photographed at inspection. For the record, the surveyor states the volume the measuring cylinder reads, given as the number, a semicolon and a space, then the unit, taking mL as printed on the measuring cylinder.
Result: 7; mL
